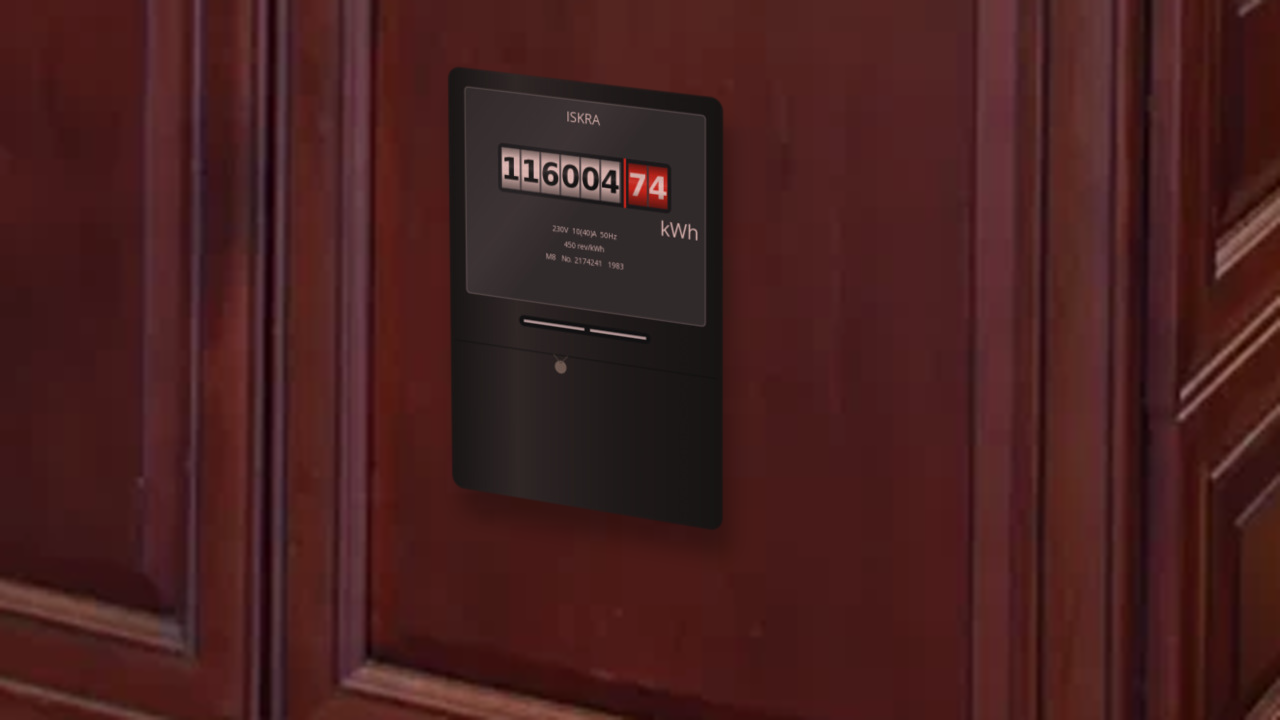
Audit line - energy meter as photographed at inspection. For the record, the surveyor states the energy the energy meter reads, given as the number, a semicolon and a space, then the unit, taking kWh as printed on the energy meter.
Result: 116004.74; kWh
